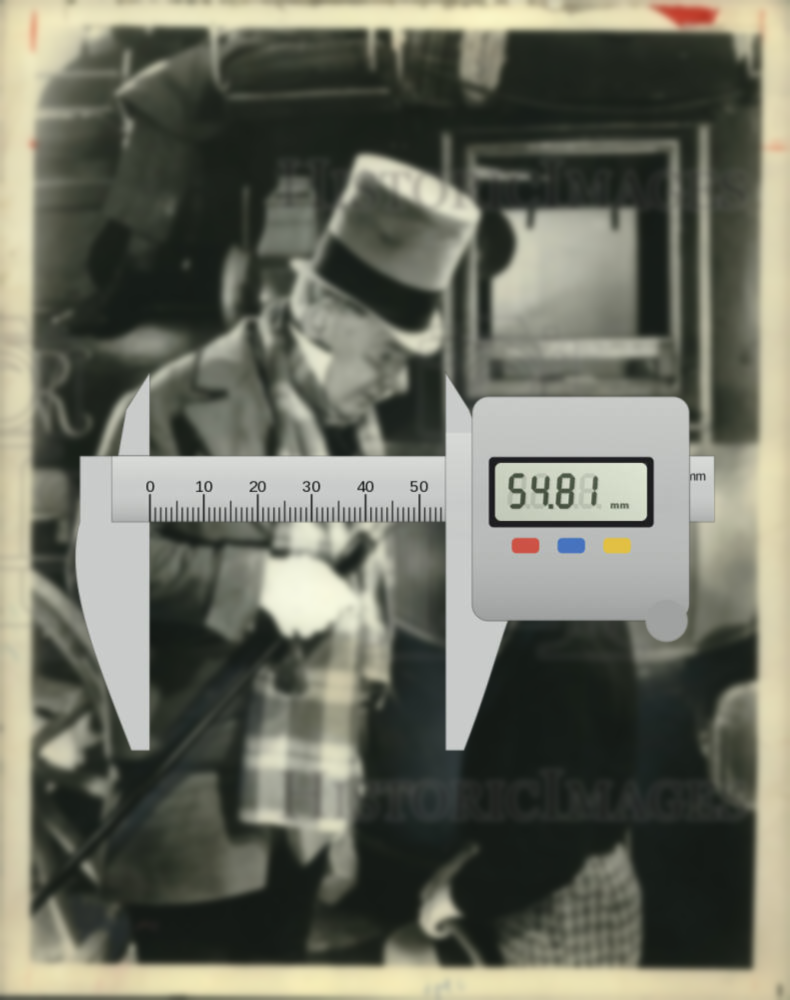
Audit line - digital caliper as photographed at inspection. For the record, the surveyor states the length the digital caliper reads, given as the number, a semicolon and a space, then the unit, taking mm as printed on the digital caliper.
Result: 54.81; mm
